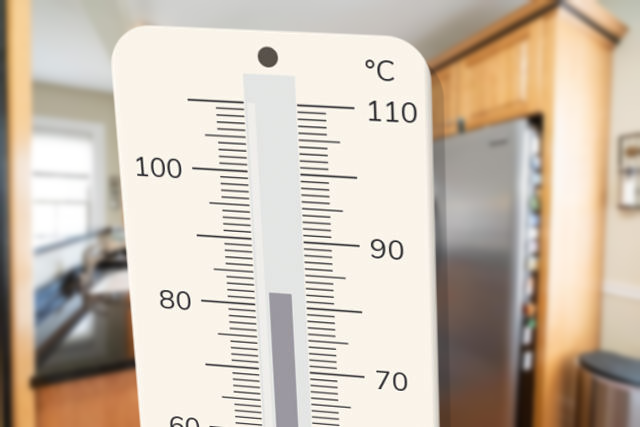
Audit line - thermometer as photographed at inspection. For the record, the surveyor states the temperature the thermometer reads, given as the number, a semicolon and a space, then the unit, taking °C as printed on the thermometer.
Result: 82; °C
